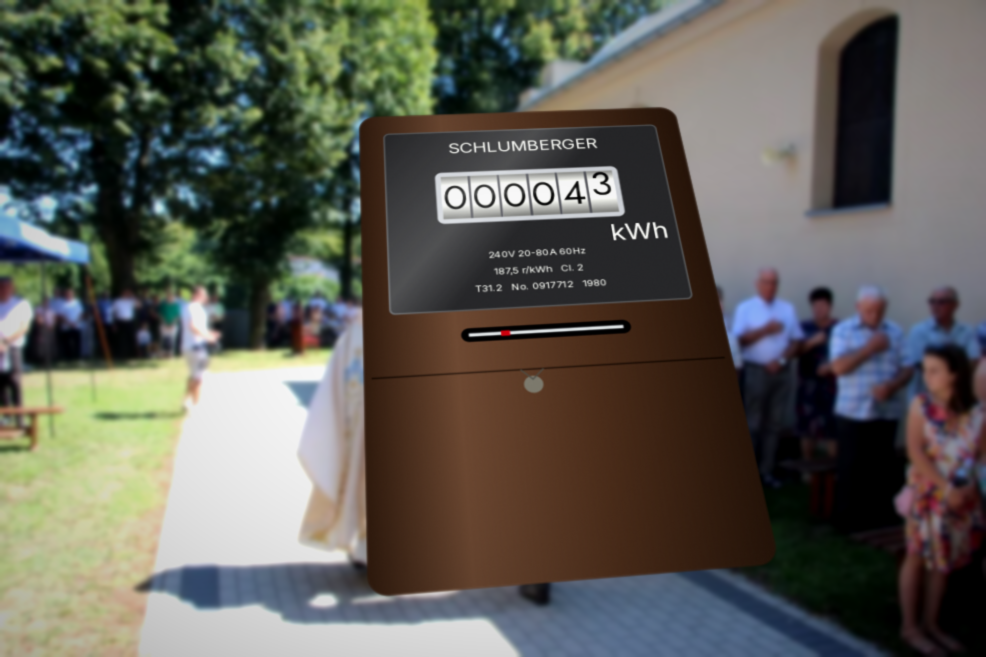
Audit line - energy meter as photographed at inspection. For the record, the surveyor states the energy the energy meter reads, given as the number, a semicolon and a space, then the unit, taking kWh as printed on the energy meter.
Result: 43; kWh
